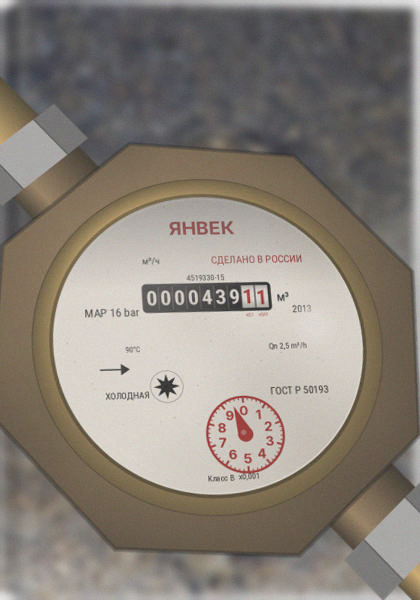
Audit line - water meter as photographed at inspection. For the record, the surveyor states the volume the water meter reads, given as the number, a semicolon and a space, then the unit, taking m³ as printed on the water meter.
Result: 439.109; m³
